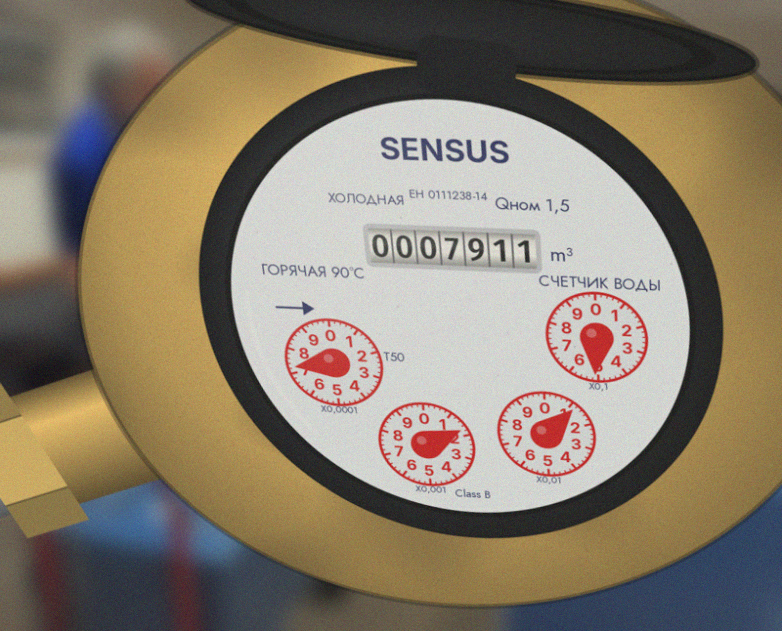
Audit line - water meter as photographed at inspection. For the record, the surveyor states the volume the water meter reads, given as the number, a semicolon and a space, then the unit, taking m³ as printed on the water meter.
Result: 7911.5117; m³
